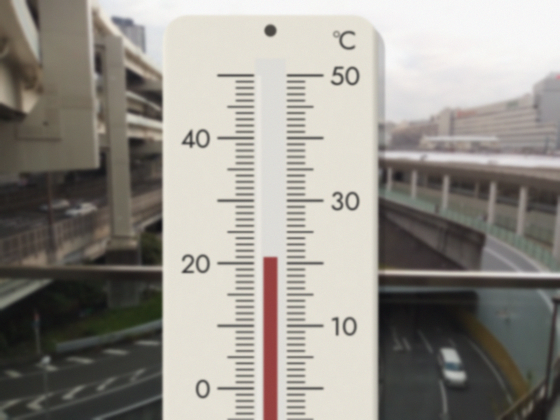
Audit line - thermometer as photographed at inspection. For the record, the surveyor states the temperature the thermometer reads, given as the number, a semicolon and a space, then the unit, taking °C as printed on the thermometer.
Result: 21; °C
